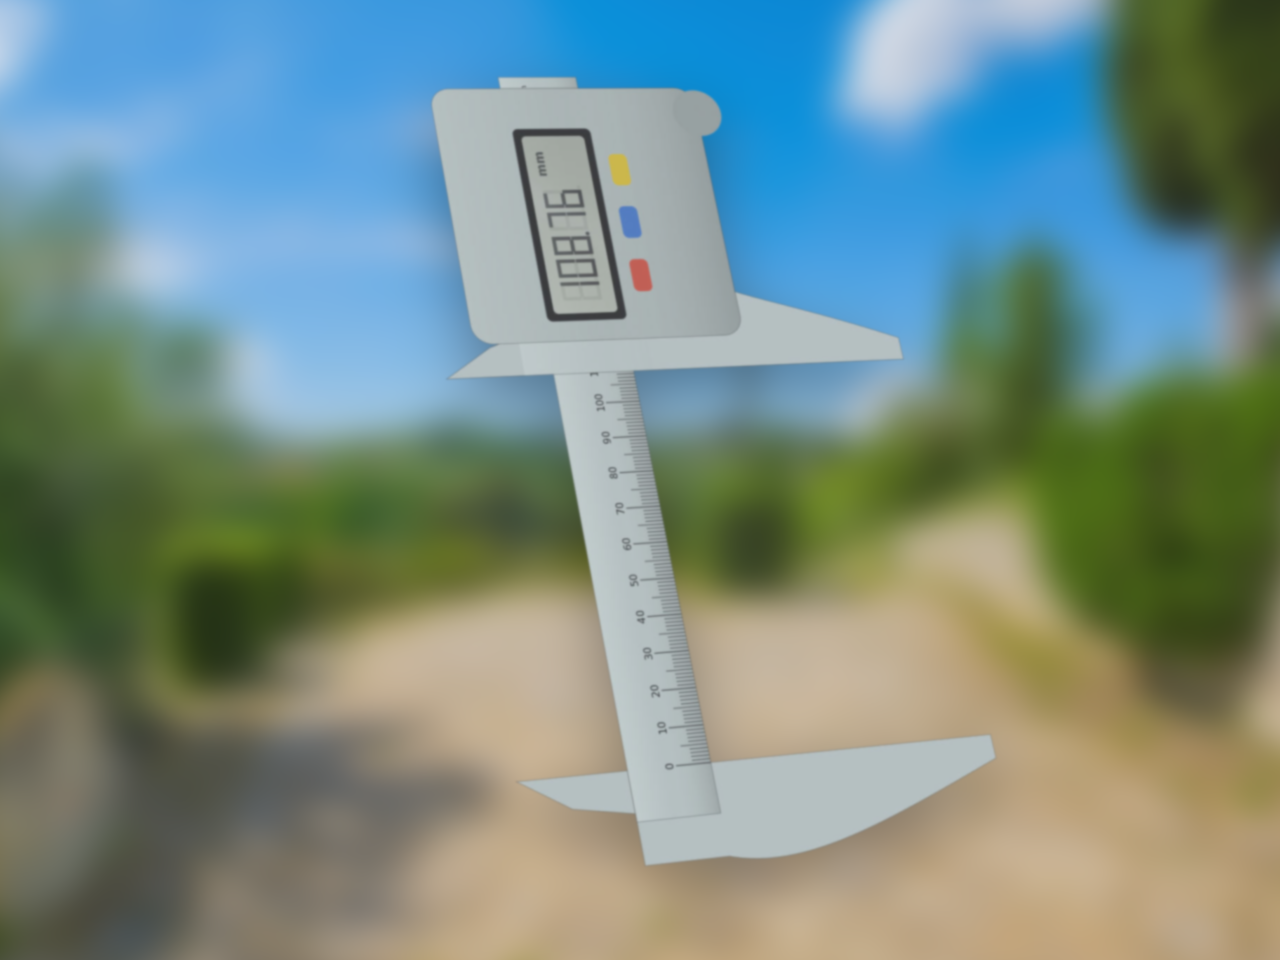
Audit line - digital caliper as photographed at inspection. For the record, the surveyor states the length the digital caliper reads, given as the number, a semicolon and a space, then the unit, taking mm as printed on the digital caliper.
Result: 108.76; mm
